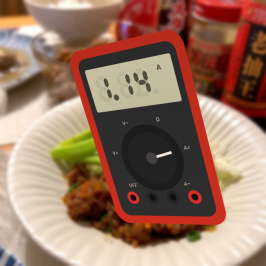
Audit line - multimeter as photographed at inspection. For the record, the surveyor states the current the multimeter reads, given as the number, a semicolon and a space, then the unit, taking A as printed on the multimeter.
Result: 1.14; A
